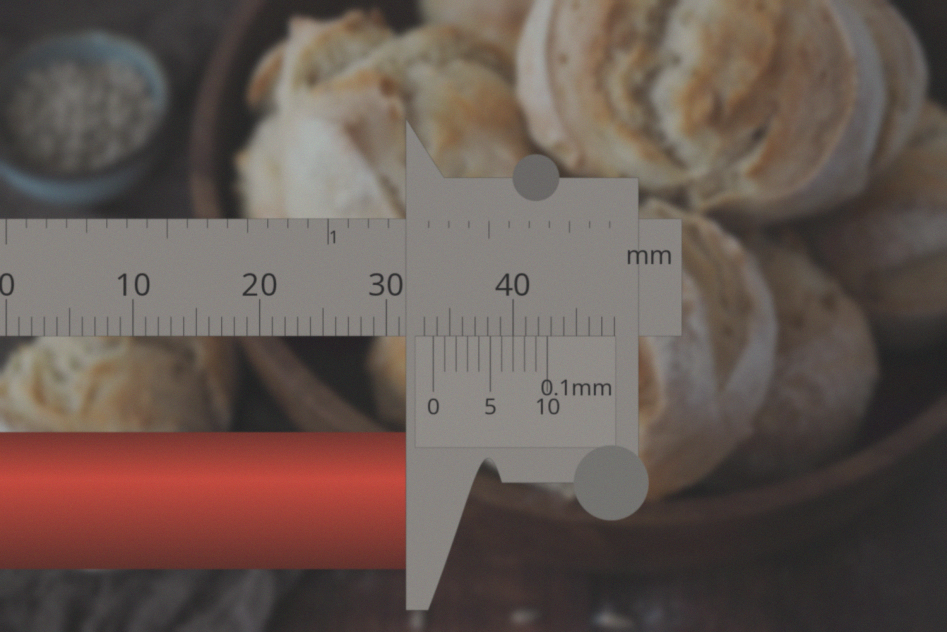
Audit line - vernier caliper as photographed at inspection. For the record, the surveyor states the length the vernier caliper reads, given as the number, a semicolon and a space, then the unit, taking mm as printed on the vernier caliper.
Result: 33.7; mm
